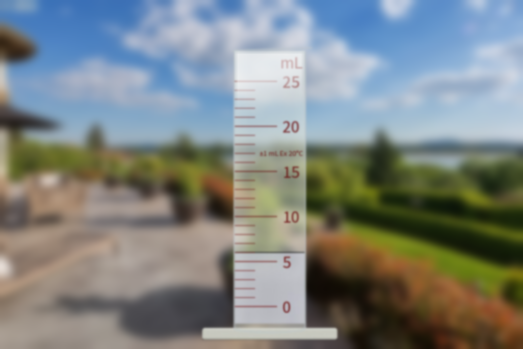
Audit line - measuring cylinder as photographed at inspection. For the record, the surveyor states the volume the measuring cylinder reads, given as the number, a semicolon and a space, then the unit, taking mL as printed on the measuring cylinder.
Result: 6; mL
